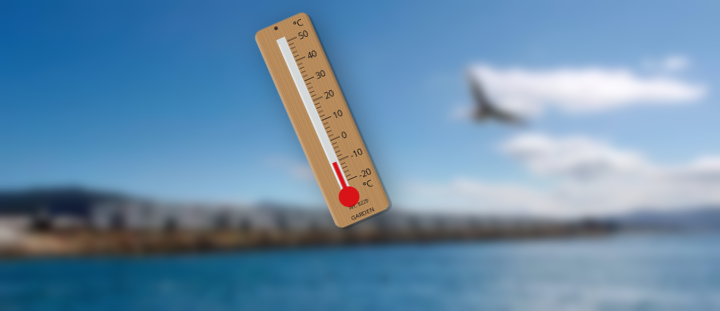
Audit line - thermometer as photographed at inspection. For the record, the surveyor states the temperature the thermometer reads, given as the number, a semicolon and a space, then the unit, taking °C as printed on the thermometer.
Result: -10; °C
